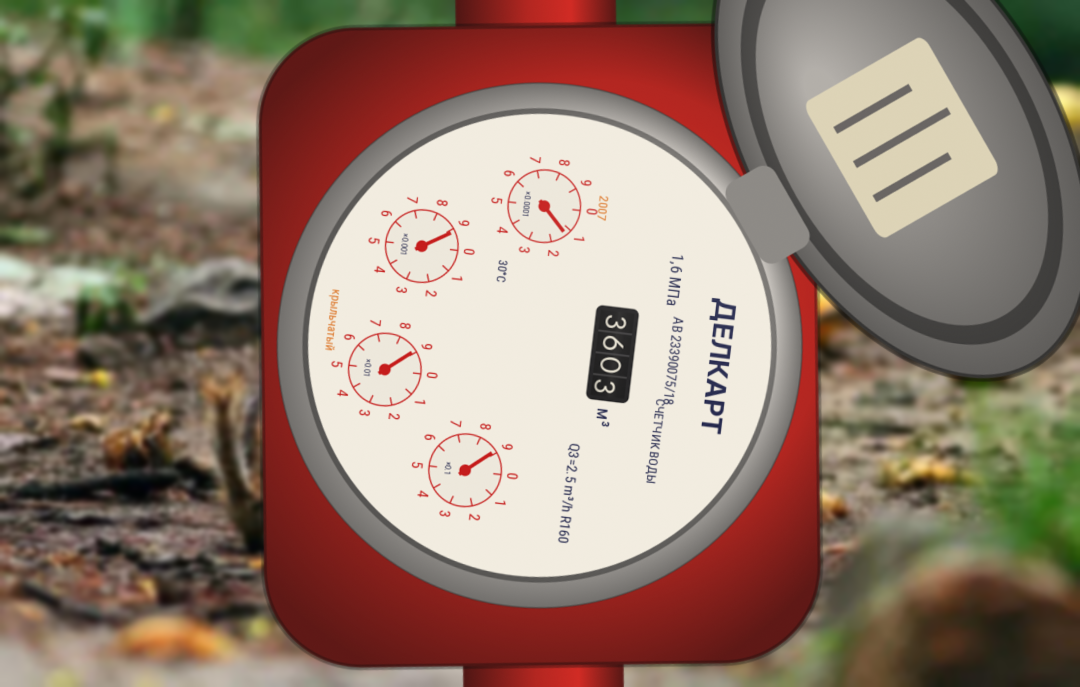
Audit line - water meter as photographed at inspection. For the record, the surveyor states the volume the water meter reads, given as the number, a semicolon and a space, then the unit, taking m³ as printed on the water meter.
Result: 3602.8891; m³
